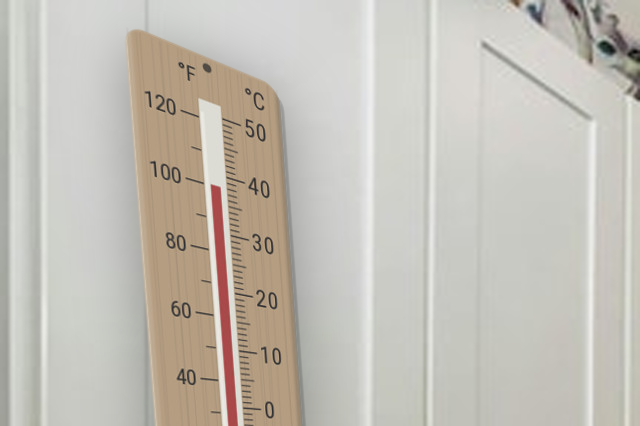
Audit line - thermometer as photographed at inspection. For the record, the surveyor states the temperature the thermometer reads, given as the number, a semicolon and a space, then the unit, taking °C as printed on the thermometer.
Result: 38; °C
